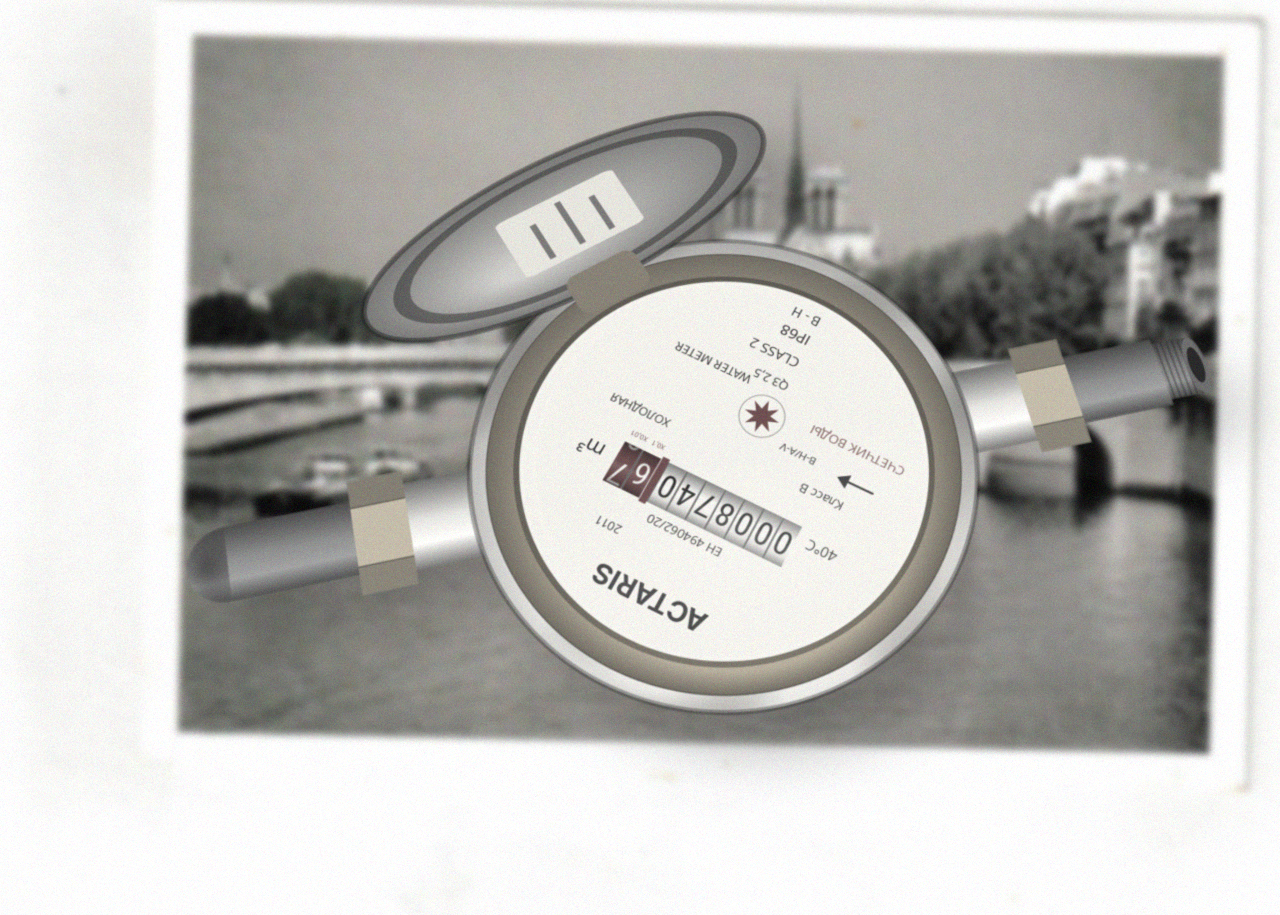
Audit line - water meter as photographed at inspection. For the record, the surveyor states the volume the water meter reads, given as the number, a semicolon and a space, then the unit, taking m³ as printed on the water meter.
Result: 8740.67; m³
